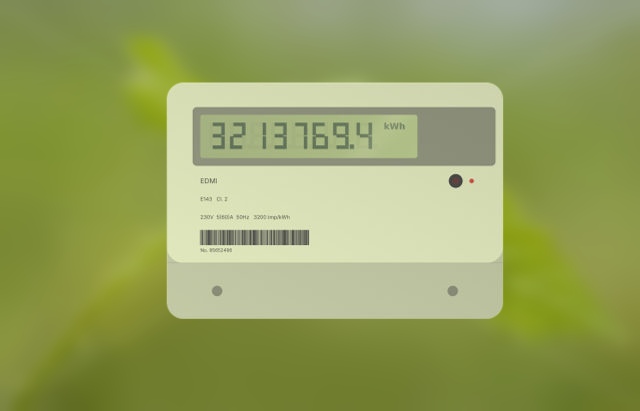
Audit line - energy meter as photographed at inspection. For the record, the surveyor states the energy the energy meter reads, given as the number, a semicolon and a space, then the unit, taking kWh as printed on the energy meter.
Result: 3213769.4; kWh
